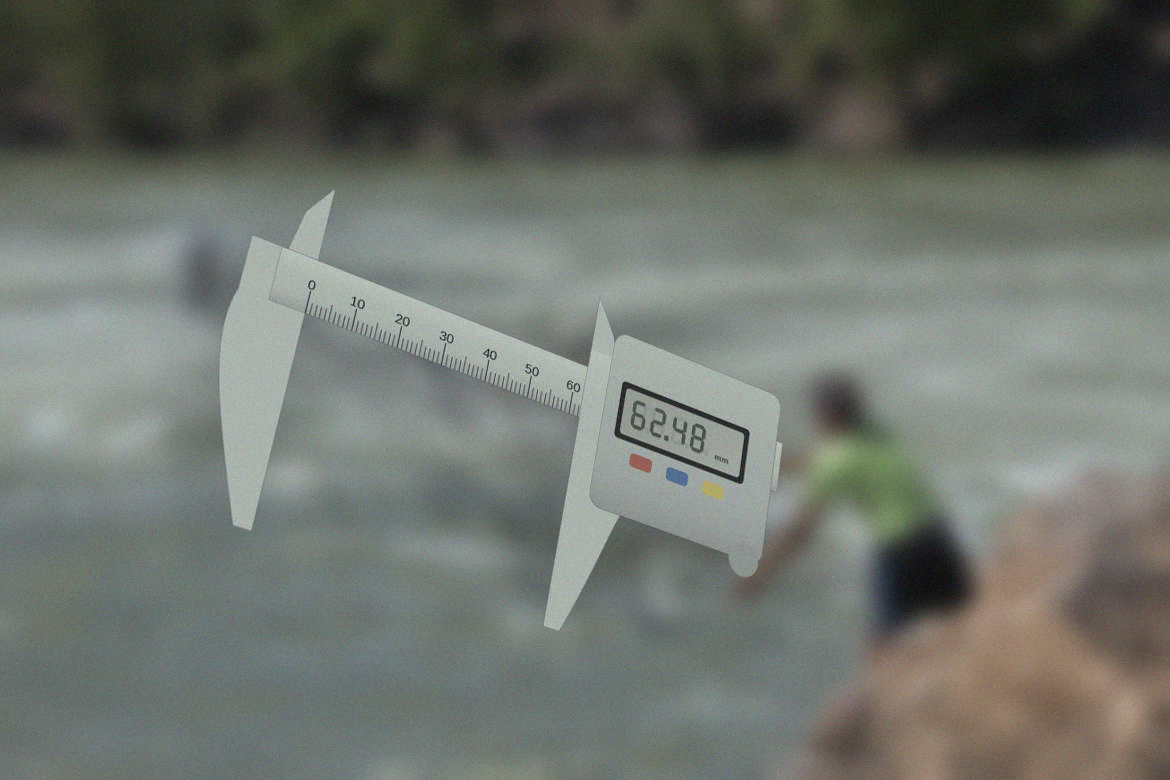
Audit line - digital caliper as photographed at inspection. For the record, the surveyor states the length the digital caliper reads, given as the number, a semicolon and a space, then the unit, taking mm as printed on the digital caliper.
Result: 62.48; mm
